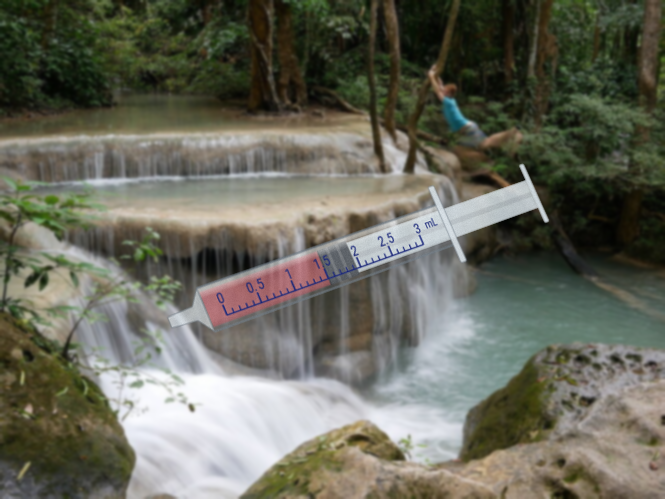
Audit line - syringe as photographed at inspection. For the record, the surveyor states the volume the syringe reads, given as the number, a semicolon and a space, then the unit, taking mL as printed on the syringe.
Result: 1.5; mL
